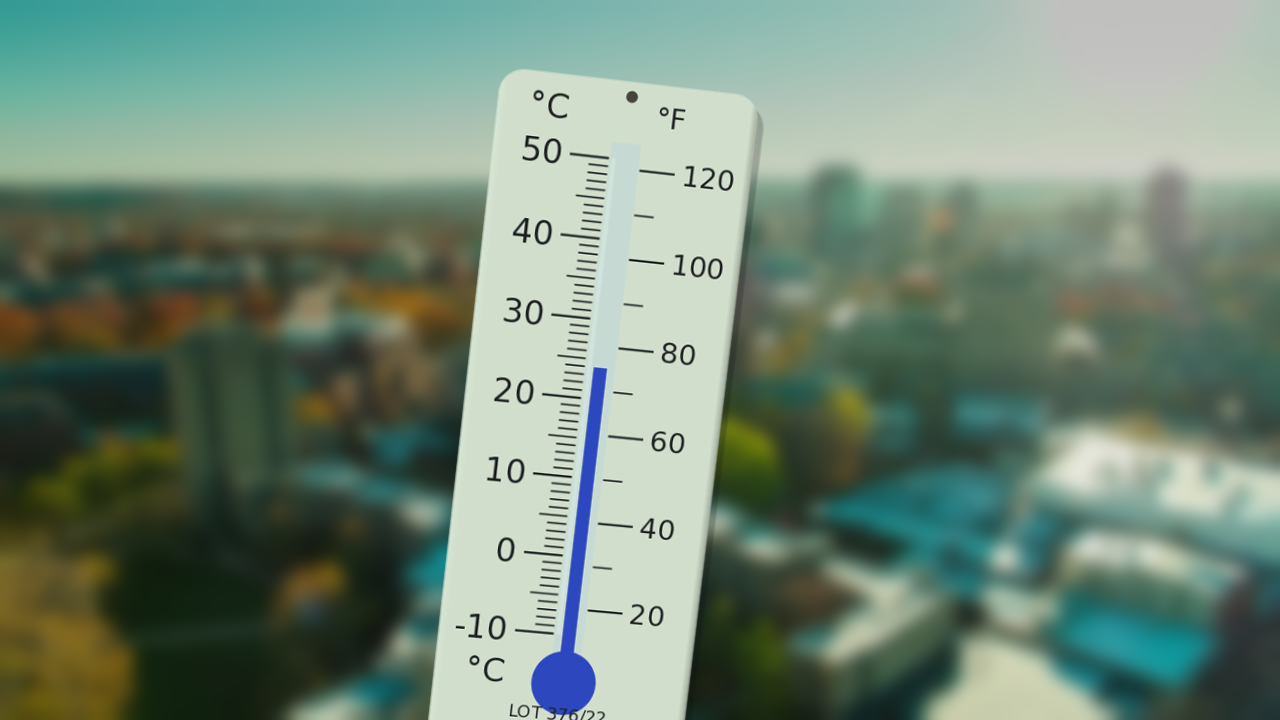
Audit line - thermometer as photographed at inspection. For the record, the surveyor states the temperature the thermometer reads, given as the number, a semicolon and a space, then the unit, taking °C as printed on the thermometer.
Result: 24; °C
